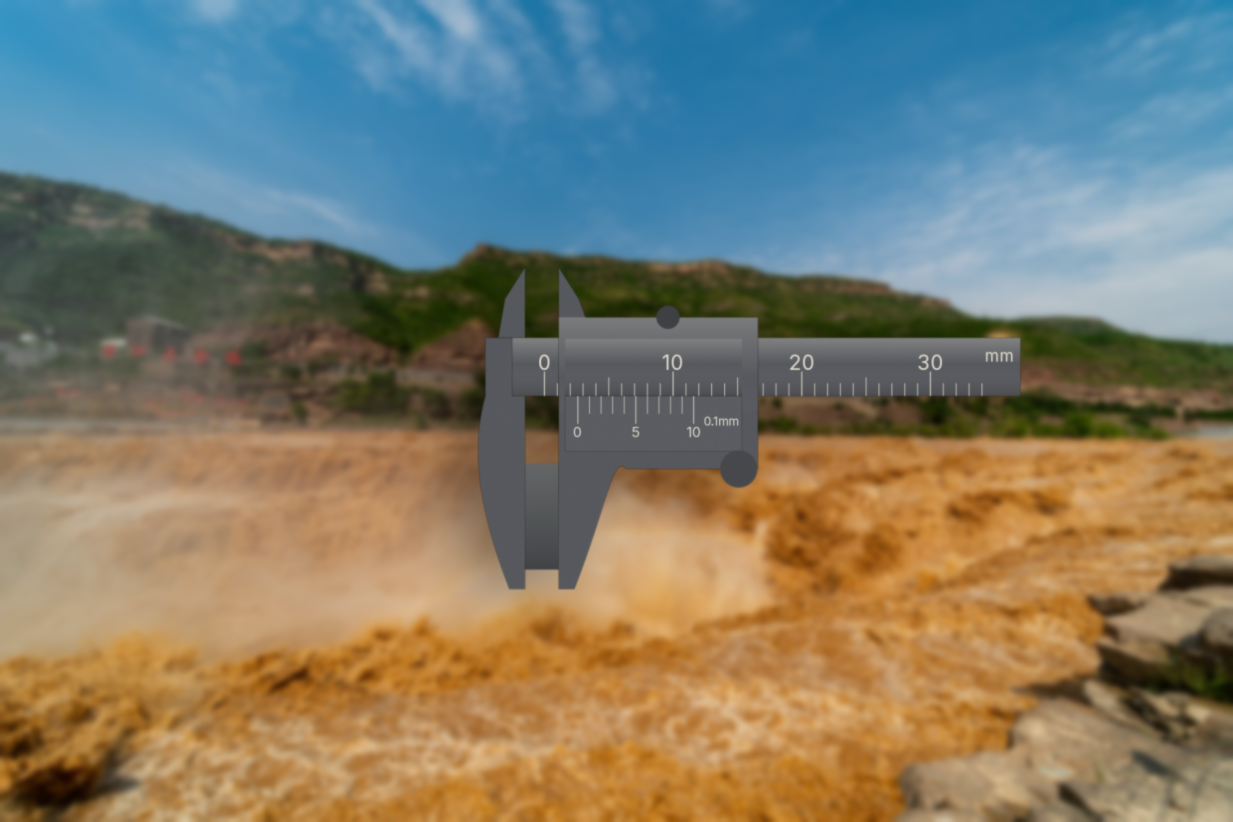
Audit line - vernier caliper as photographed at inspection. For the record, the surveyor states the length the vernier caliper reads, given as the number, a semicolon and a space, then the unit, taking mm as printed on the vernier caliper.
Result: 2.6; mm
